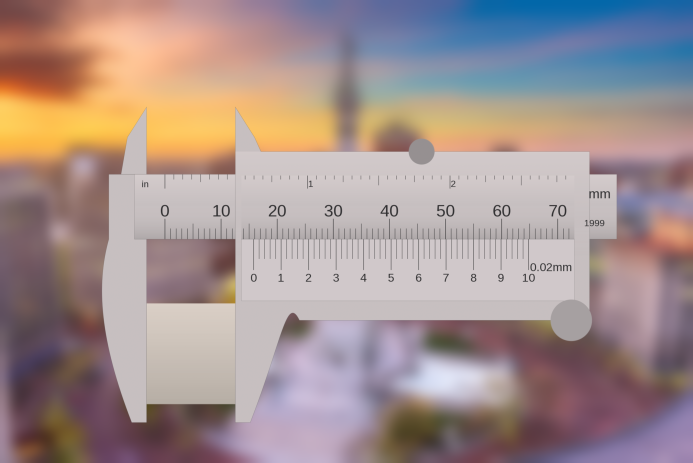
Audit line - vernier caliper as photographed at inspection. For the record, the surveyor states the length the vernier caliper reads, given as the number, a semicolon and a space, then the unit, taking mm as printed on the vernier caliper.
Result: 15.8; mm
